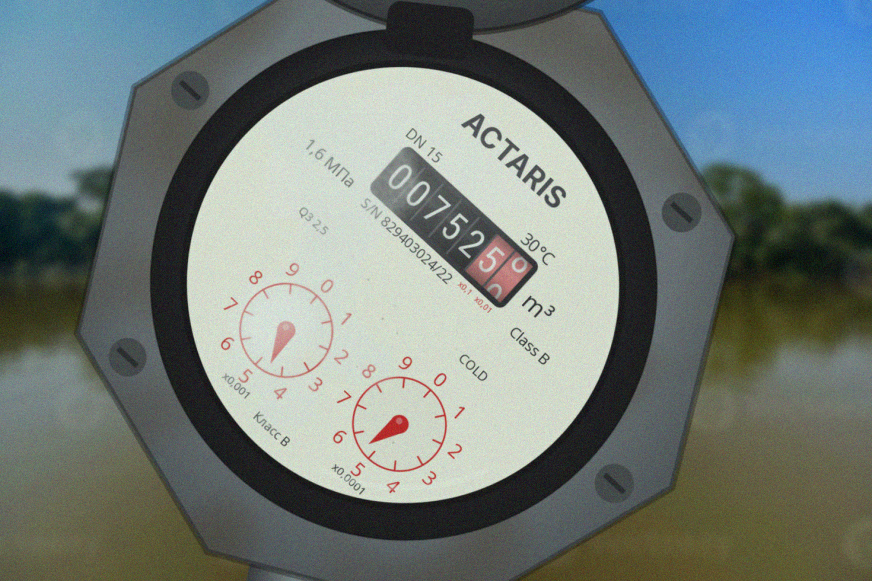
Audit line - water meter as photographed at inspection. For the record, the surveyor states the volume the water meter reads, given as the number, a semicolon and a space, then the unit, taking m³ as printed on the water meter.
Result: 752.5845; m³
